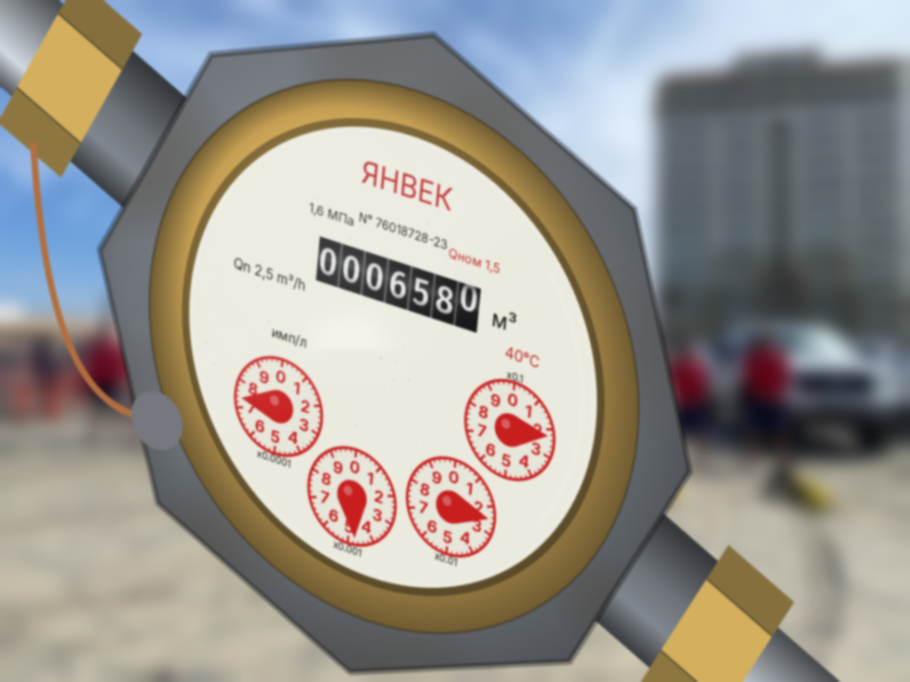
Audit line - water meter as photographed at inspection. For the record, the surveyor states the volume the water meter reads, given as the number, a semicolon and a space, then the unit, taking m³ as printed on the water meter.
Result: 6580.2247; m³
